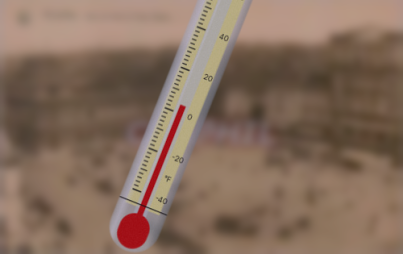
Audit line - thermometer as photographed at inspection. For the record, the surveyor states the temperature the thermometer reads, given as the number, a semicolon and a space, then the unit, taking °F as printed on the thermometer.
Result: 4; °F
